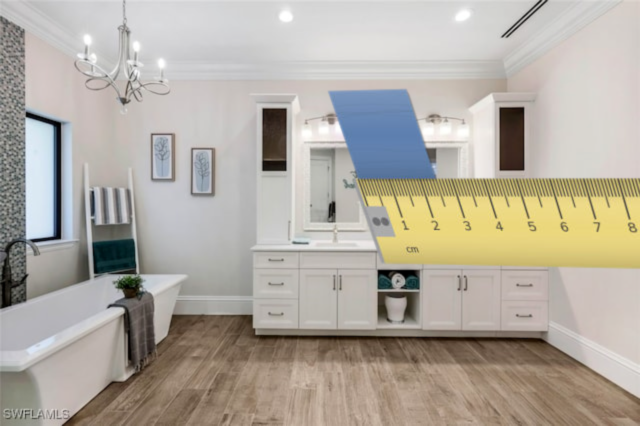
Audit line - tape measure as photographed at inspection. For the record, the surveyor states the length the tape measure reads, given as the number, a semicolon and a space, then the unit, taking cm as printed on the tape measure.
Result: 2.5; cm
